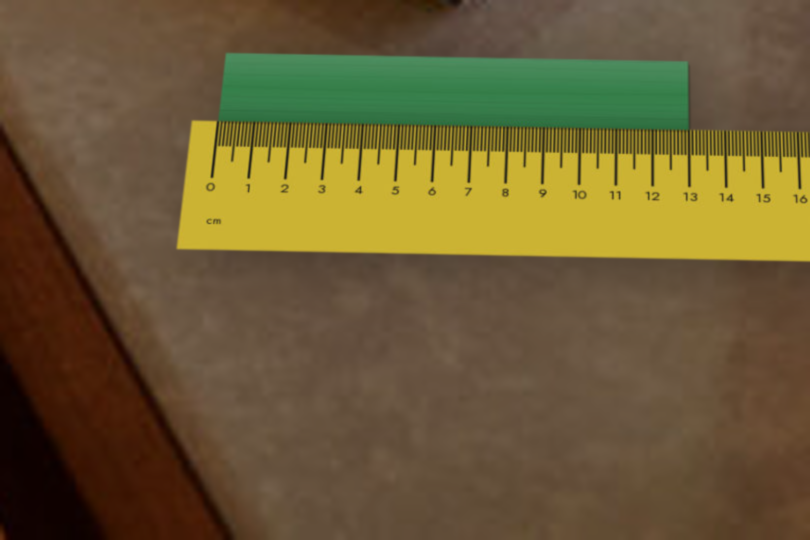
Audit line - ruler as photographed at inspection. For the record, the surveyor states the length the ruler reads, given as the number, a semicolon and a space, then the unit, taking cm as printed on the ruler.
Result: 13; cm
